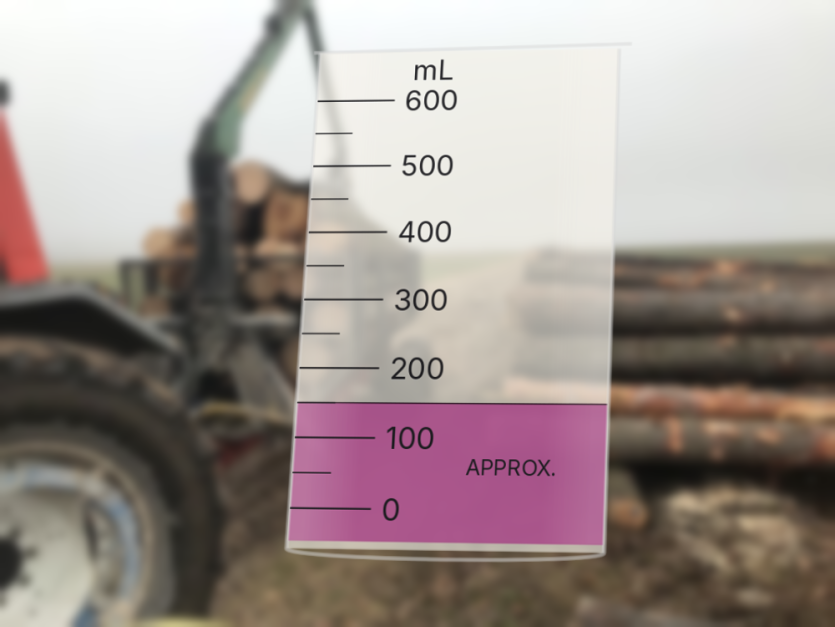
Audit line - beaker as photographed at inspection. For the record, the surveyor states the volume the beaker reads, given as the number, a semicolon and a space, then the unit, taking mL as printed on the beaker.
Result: 150; mL
